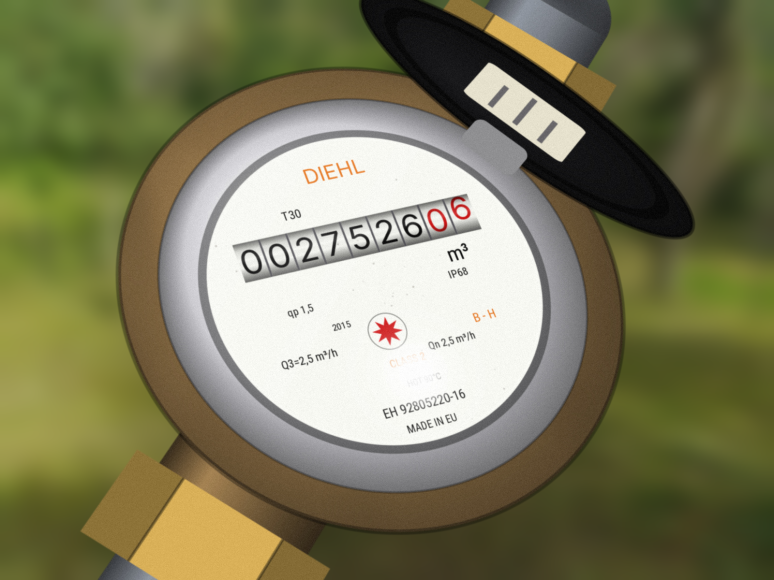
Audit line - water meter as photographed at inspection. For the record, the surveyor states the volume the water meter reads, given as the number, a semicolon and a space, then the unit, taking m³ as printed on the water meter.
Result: 27526.06; m³
